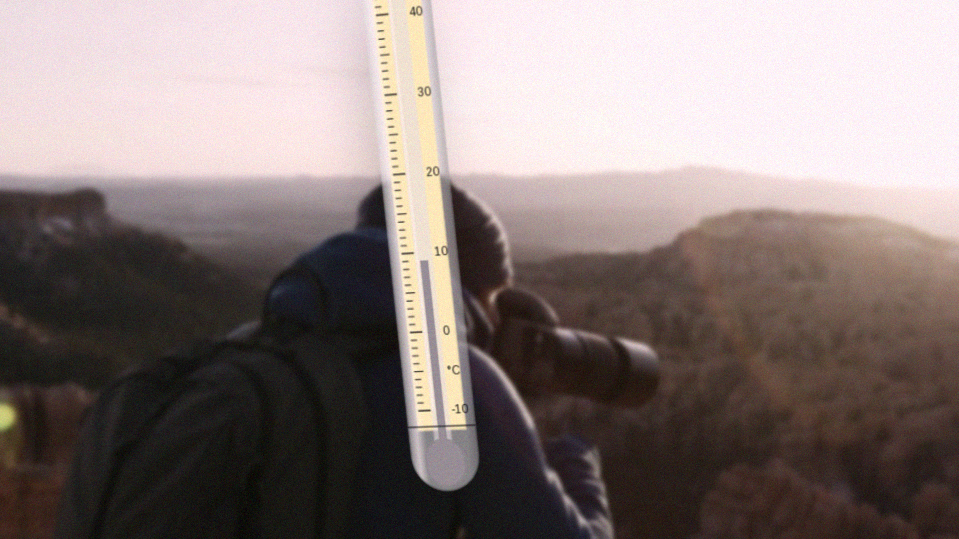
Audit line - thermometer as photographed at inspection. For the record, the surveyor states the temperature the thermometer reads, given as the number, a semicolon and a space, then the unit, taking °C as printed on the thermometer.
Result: 9; °C
